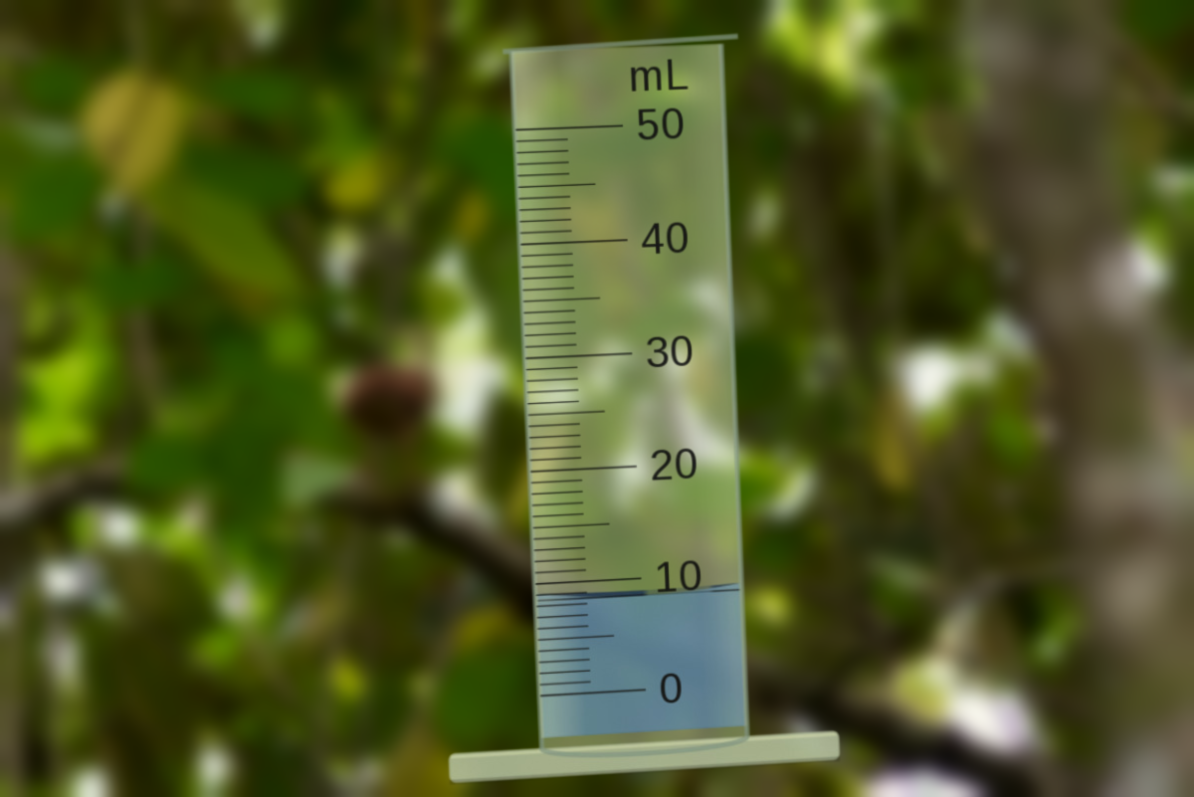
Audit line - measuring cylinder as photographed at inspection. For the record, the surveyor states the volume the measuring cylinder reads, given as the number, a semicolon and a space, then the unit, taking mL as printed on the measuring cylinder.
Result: 8.5; mL
